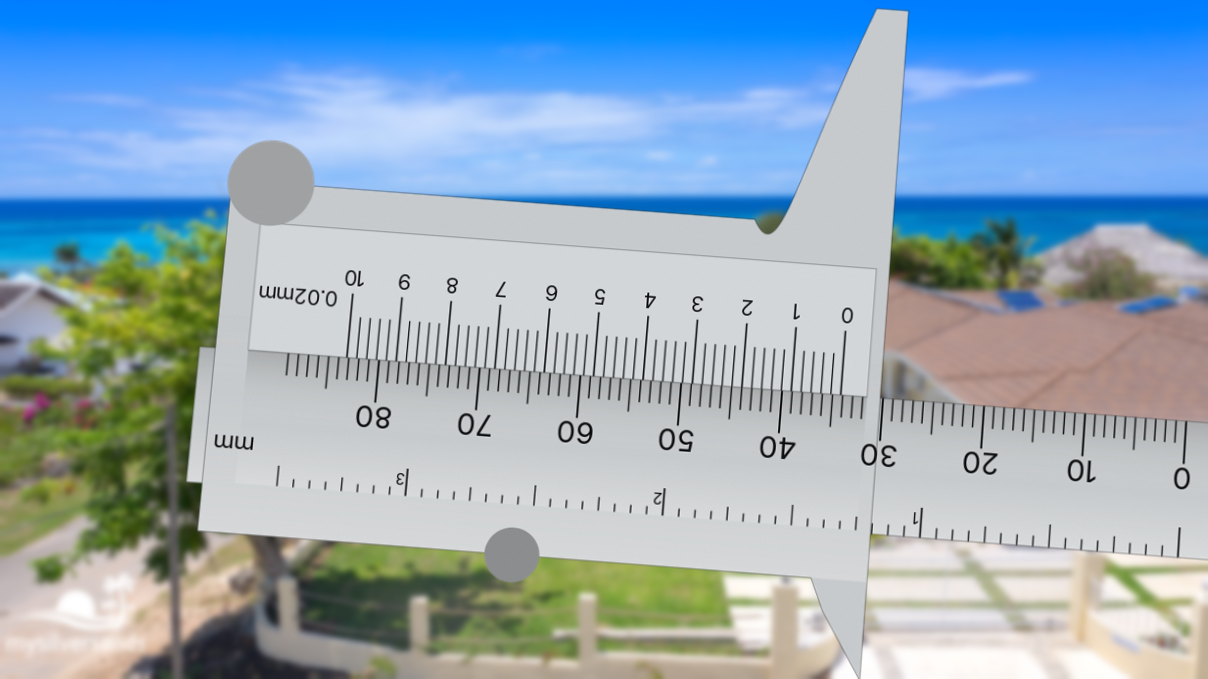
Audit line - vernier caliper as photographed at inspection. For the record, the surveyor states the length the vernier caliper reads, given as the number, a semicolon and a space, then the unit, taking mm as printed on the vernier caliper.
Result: 34.2; mm
